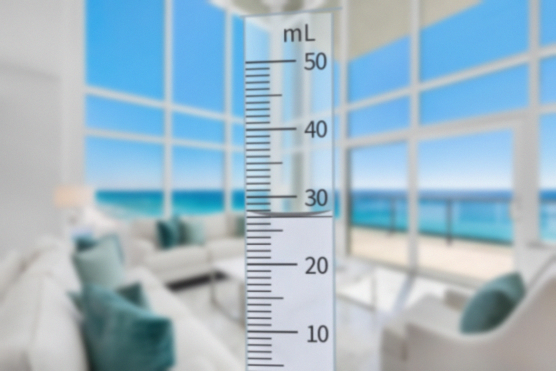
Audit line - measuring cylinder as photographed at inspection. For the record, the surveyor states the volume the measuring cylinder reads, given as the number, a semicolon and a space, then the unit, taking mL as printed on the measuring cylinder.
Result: 27; mL
